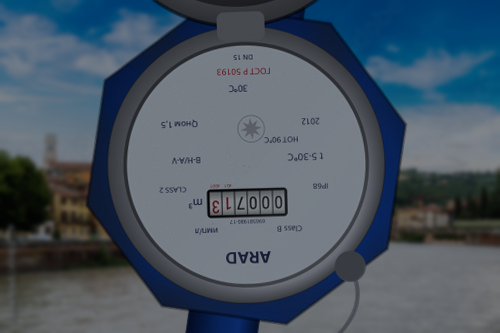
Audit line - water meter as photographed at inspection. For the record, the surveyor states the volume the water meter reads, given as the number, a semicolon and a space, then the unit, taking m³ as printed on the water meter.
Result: 7.13; m³
